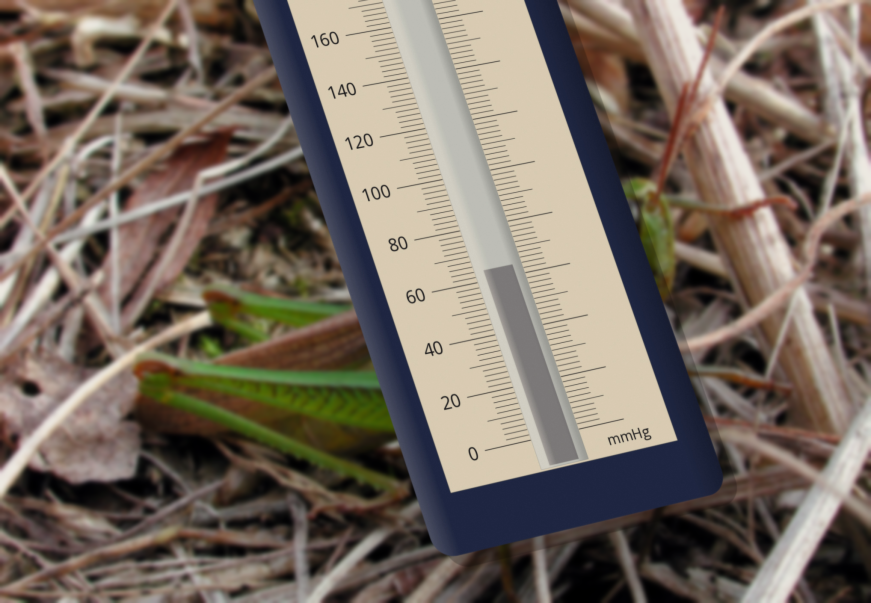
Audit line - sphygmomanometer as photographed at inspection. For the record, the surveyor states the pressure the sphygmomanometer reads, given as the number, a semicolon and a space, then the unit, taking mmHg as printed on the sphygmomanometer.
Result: 64; mmHg
